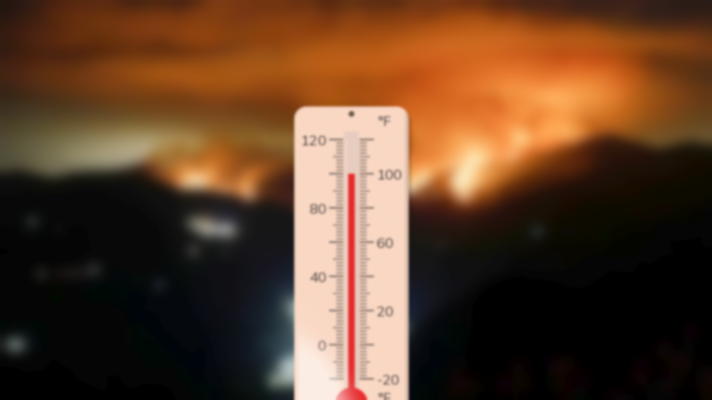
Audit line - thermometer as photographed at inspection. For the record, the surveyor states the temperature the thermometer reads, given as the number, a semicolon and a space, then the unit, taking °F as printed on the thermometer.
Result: 100; °F
